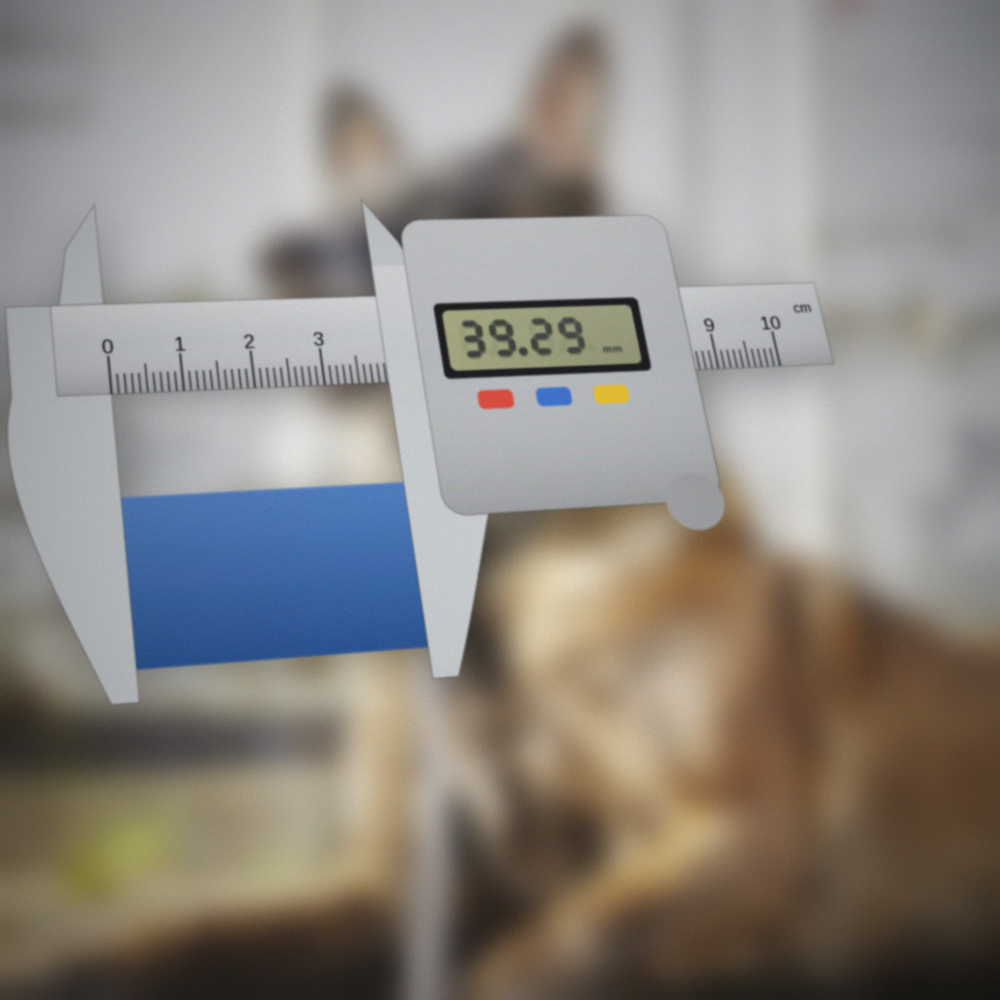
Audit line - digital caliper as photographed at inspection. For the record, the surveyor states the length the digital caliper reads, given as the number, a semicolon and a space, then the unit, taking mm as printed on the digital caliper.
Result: 39.29; mm
